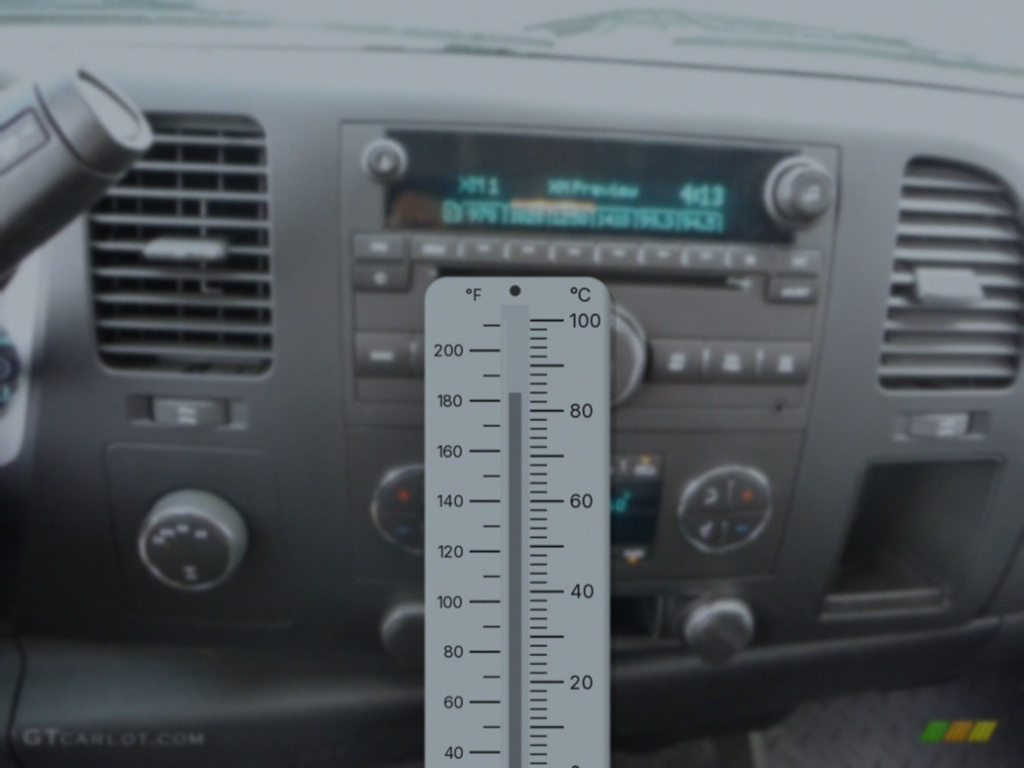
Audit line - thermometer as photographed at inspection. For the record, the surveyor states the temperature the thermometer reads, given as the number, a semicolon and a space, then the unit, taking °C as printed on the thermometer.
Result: 84; °C
